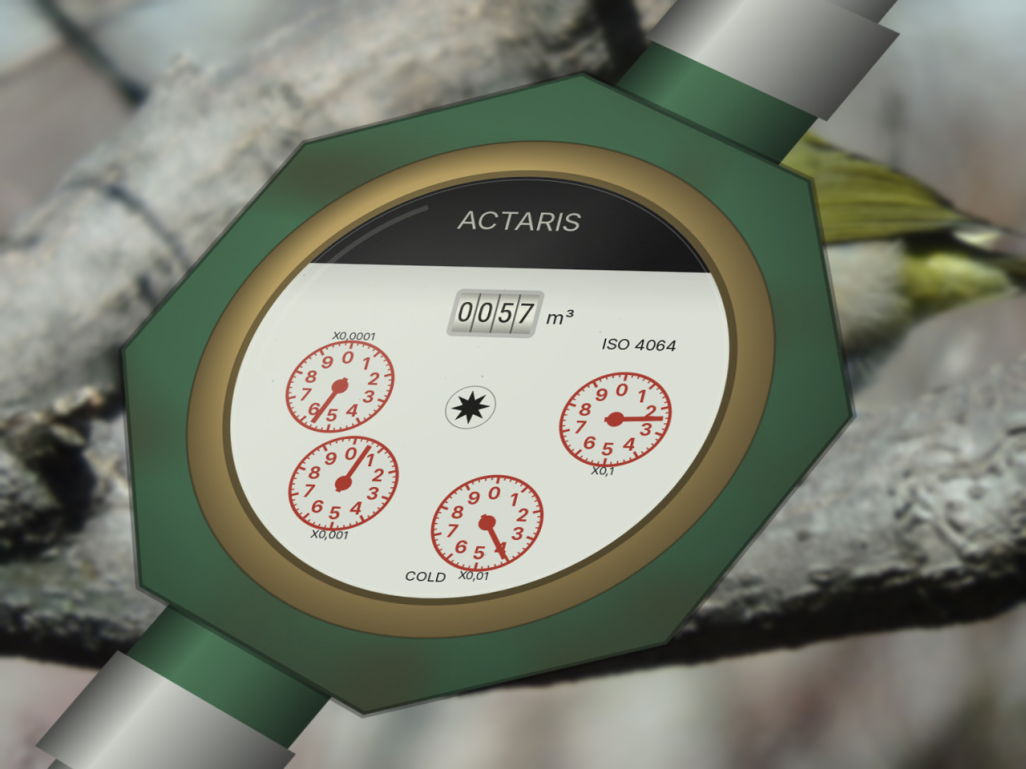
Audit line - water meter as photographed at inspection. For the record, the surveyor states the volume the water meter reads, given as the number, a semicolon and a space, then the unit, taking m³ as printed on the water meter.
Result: 57.2405; m³
